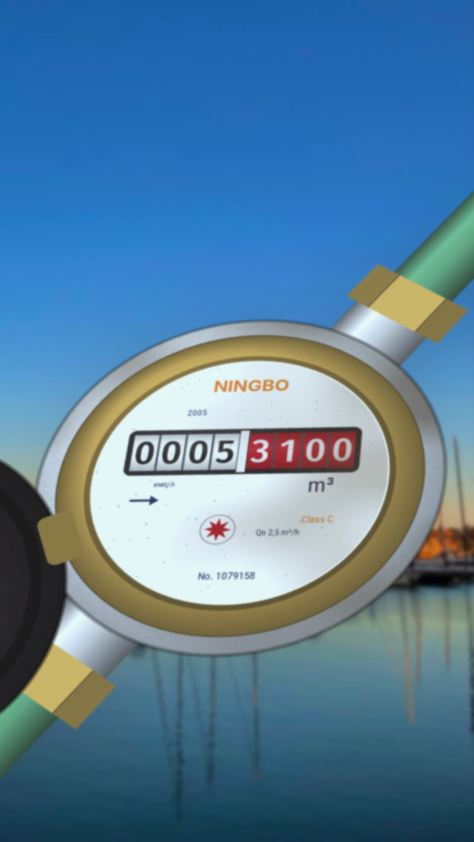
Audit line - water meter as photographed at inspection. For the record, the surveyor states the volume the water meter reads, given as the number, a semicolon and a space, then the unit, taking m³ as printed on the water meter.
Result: 5.3100; m³
